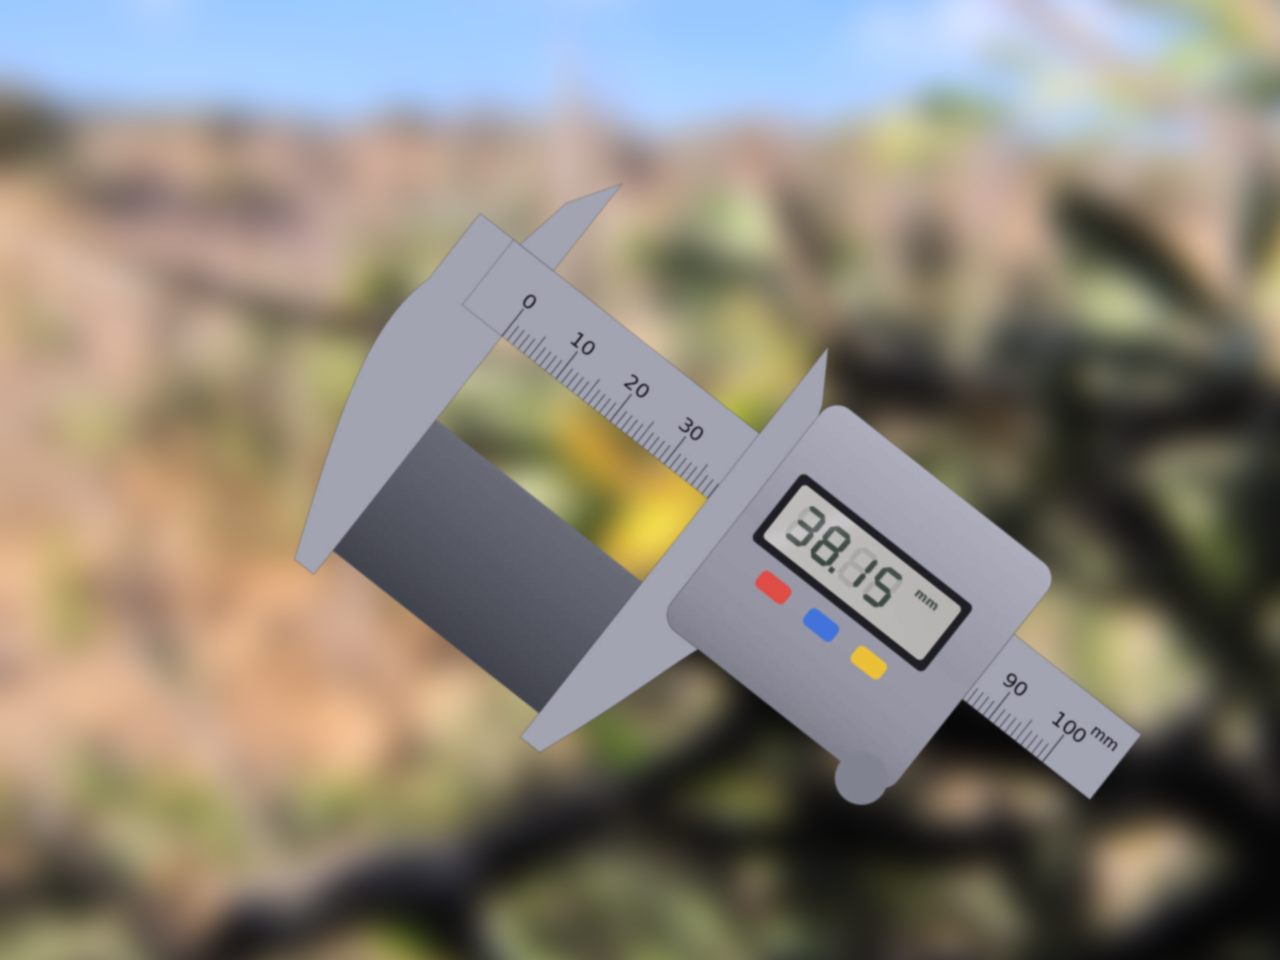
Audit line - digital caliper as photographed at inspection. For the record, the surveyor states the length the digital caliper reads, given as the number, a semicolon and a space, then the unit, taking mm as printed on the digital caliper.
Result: 38.15; mm
